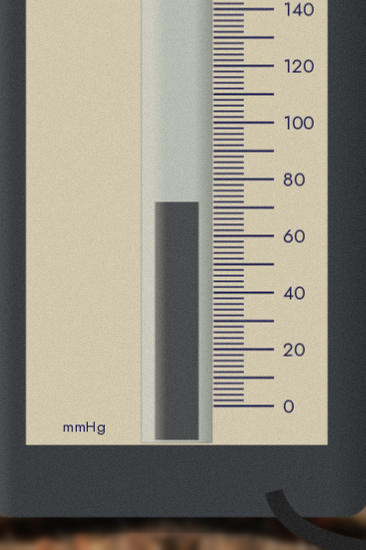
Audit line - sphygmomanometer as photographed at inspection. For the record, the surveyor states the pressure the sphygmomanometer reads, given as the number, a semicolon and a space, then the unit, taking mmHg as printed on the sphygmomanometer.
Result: 72; mmHg
